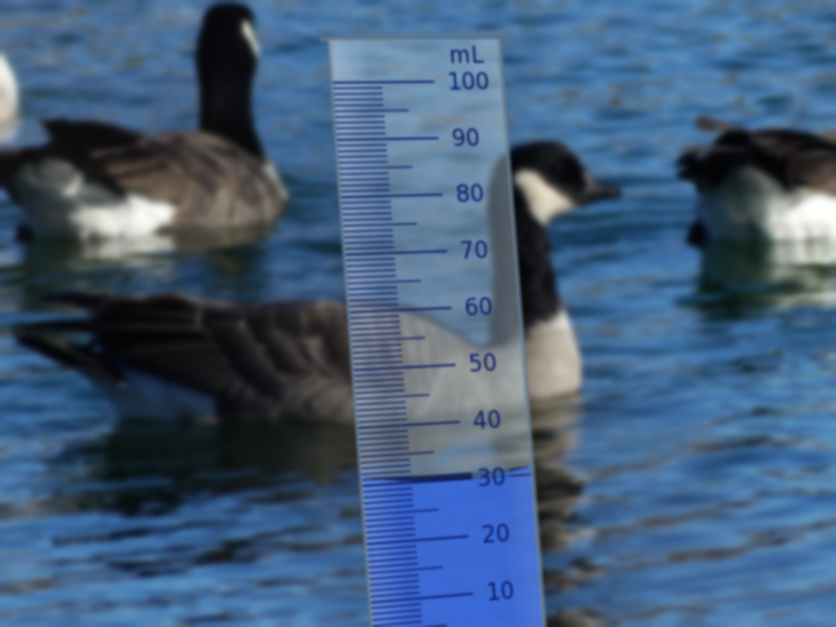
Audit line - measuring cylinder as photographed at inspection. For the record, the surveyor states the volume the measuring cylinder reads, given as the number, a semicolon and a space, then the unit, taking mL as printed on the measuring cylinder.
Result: 30; mL
